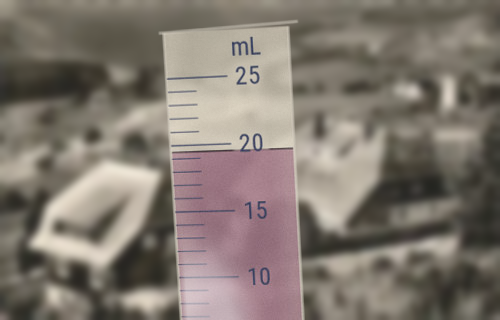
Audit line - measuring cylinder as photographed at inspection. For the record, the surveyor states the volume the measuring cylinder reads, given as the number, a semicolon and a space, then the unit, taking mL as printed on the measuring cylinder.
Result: 19.5; mL
